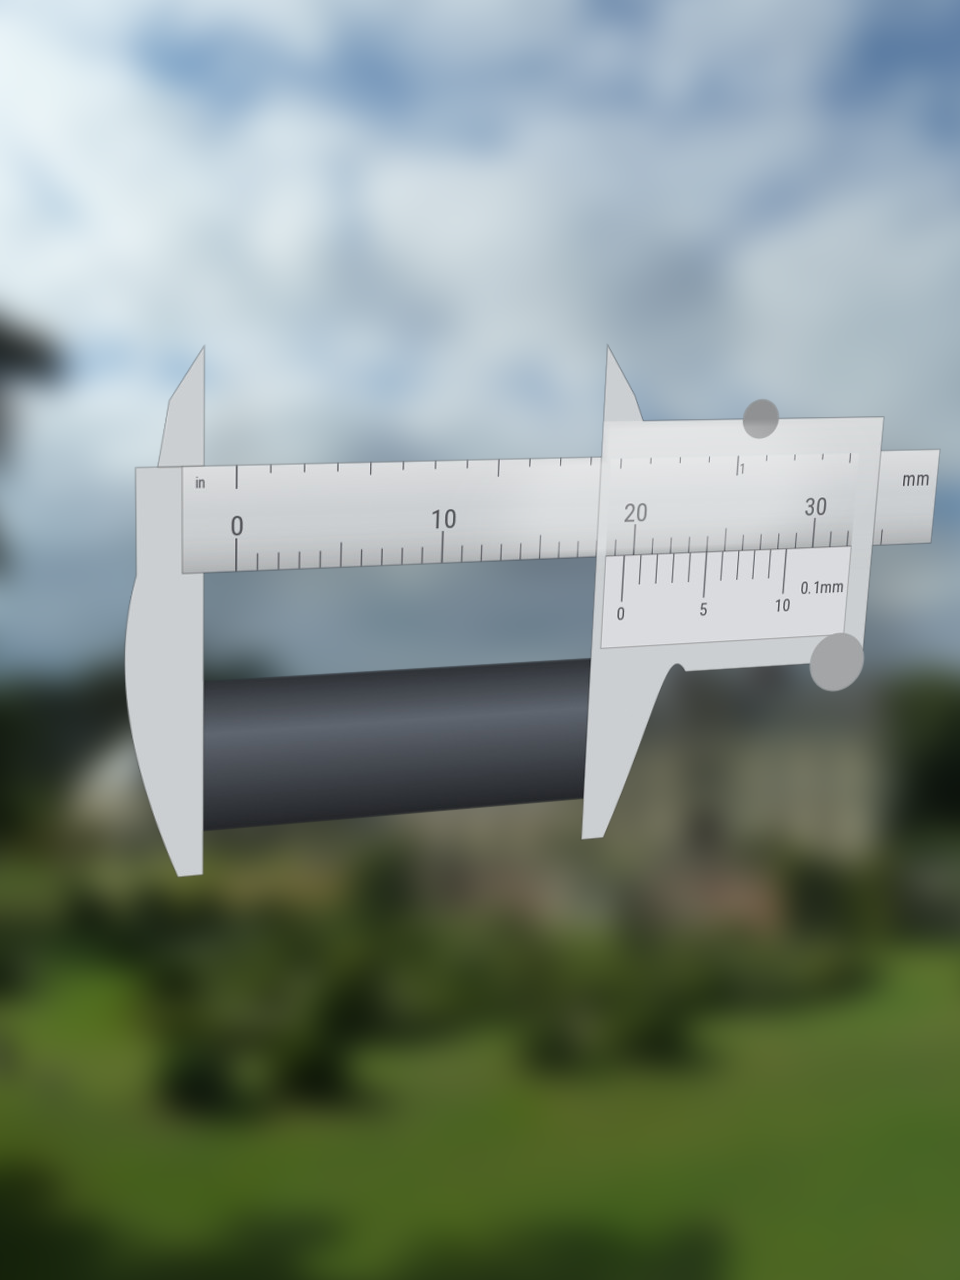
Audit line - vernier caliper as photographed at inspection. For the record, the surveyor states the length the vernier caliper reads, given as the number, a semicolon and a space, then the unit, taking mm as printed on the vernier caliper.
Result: 19.5; mm
